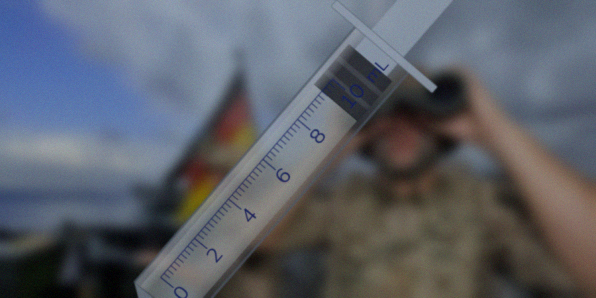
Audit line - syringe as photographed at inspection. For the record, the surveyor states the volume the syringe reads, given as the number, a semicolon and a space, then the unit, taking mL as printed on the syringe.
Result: 9.4; mL
